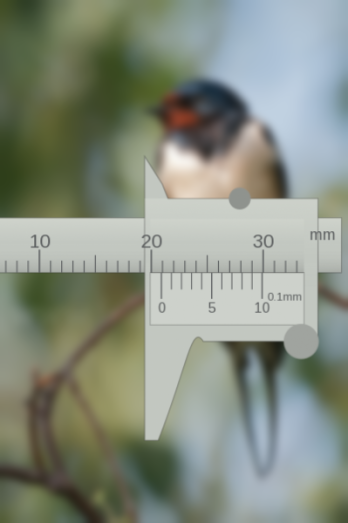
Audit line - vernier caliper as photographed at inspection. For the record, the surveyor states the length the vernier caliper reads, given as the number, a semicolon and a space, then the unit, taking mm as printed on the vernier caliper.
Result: 20.9; mm
